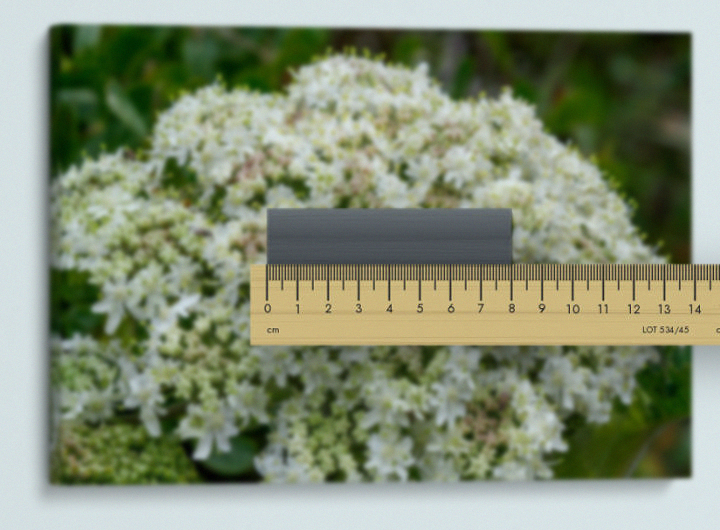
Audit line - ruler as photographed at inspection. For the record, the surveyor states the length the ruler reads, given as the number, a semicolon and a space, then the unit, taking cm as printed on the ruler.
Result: 8; cm
